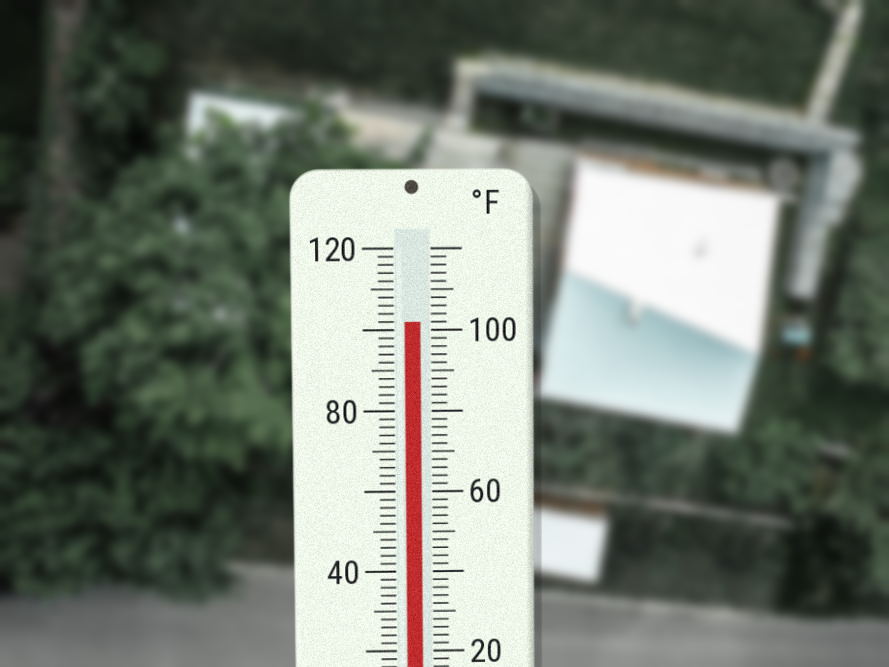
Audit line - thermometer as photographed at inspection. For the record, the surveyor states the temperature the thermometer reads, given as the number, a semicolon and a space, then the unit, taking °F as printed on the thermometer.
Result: 102; °F
